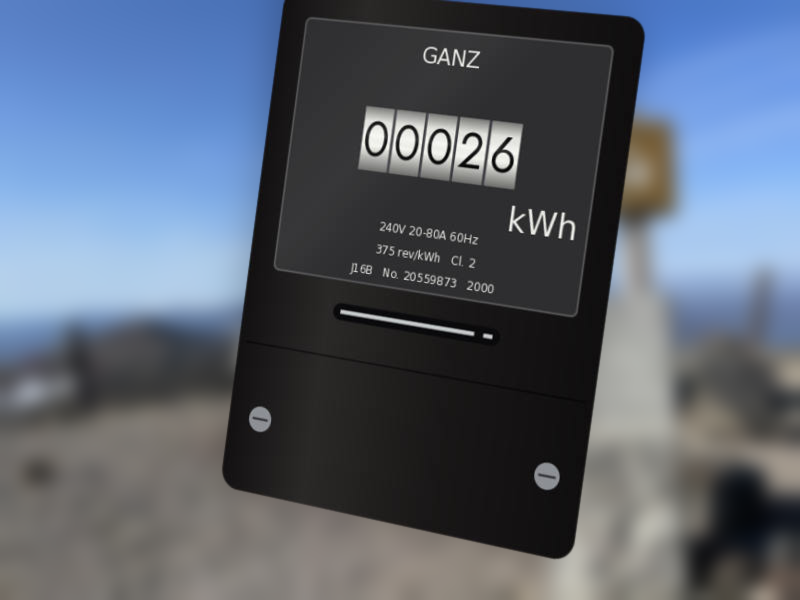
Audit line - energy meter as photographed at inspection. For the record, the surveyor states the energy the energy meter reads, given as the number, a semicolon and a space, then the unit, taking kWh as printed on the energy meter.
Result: 26; kWh
